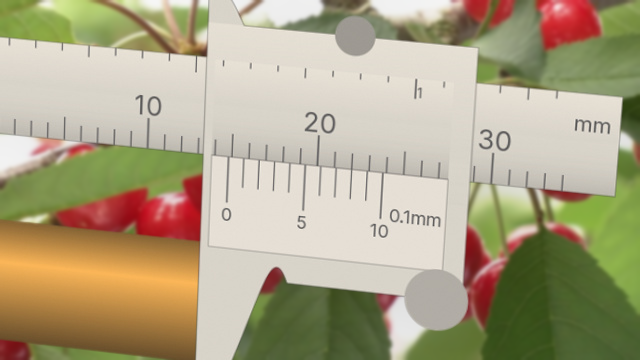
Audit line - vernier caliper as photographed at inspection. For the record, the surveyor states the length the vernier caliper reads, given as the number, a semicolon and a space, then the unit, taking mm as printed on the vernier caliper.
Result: 14.8; mm
